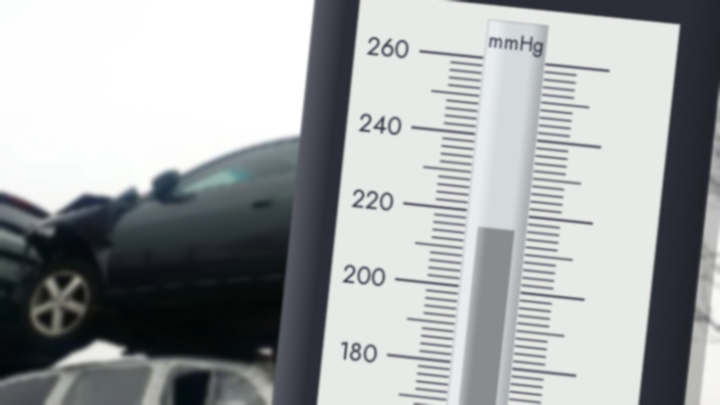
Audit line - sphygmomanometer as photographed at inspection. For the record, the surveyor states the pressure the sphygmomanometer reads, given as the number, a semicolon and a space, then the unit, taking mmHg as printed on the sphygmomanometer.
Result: 216; mmHg
